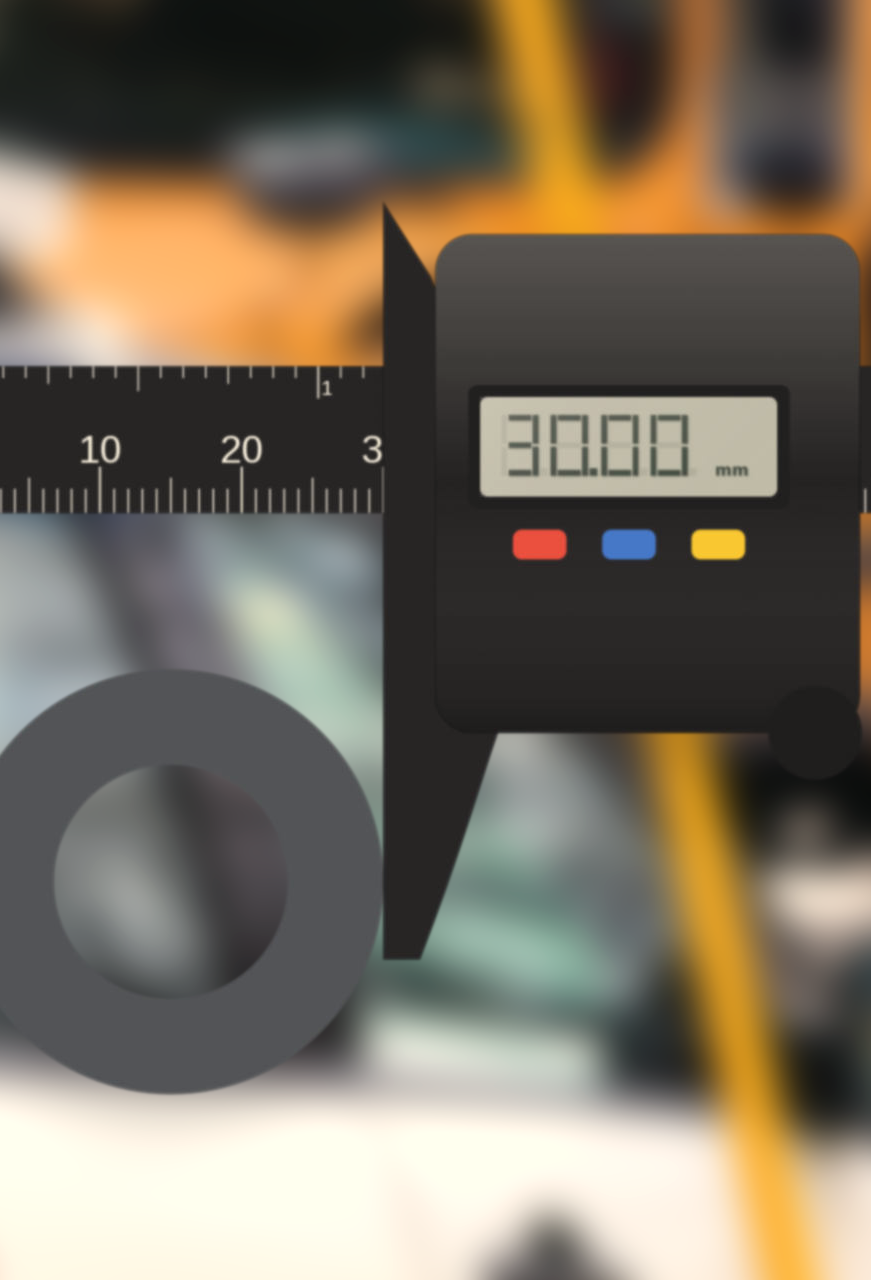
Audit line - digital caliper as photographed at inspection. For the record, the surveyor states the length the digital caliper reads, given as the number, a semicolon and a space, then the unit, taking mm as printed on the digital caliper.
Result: 30.00; mm
